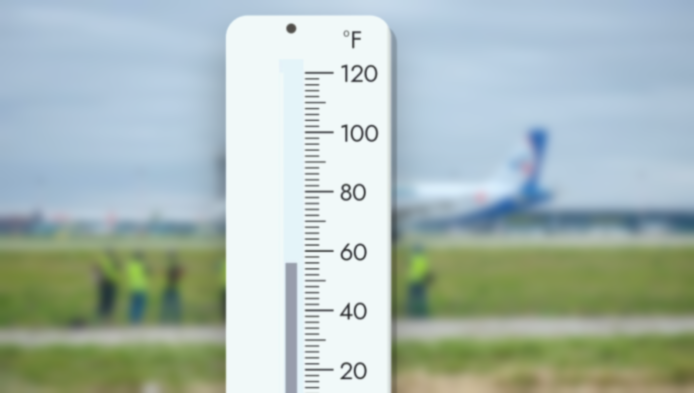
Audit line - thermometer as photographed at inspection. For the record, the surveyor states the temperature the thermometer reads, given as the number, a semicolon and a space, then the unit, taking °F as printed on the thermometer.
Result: 56; °F
